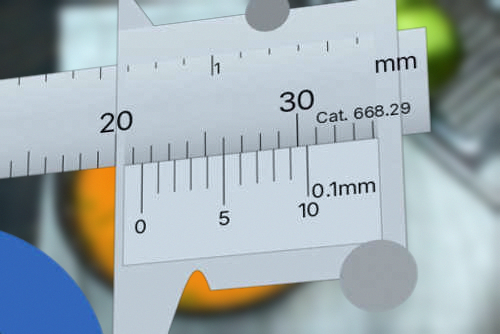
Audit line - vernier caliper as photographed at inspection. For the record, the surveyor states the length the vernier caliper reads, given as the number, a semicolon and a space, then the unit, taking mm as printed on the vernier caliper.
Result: 21.5; mm
